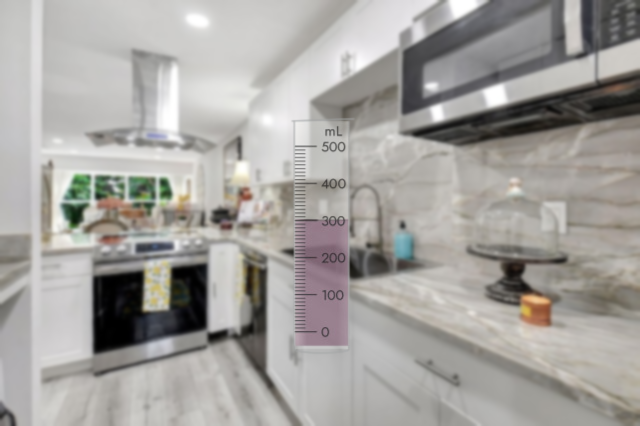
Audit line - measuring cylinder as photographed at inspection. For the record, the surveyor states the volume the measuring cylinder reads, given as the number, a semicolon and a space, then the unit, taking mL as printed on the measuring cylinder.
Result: 300; mL
